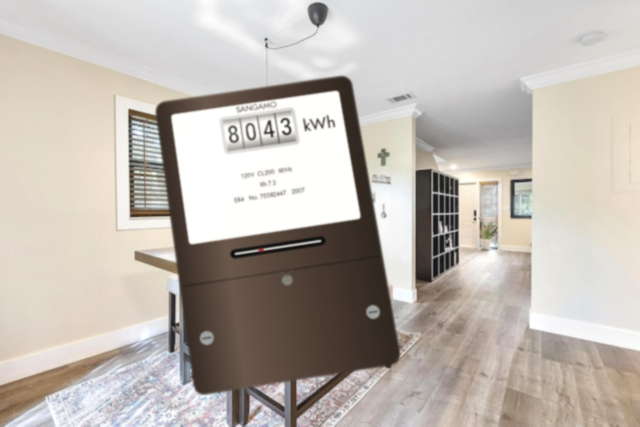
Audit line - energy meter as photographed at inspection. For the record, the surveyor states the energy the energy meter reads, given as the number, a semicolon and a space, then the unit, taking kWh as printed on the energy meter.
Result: 8043; kWh
